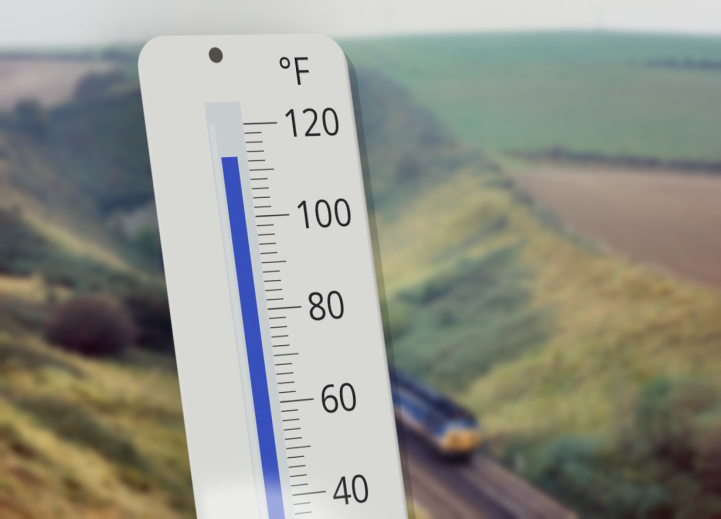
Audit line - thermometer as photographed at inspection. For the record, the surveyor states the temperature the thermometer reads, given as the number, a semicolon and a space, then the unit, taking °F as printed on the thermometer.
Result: 113; °F
